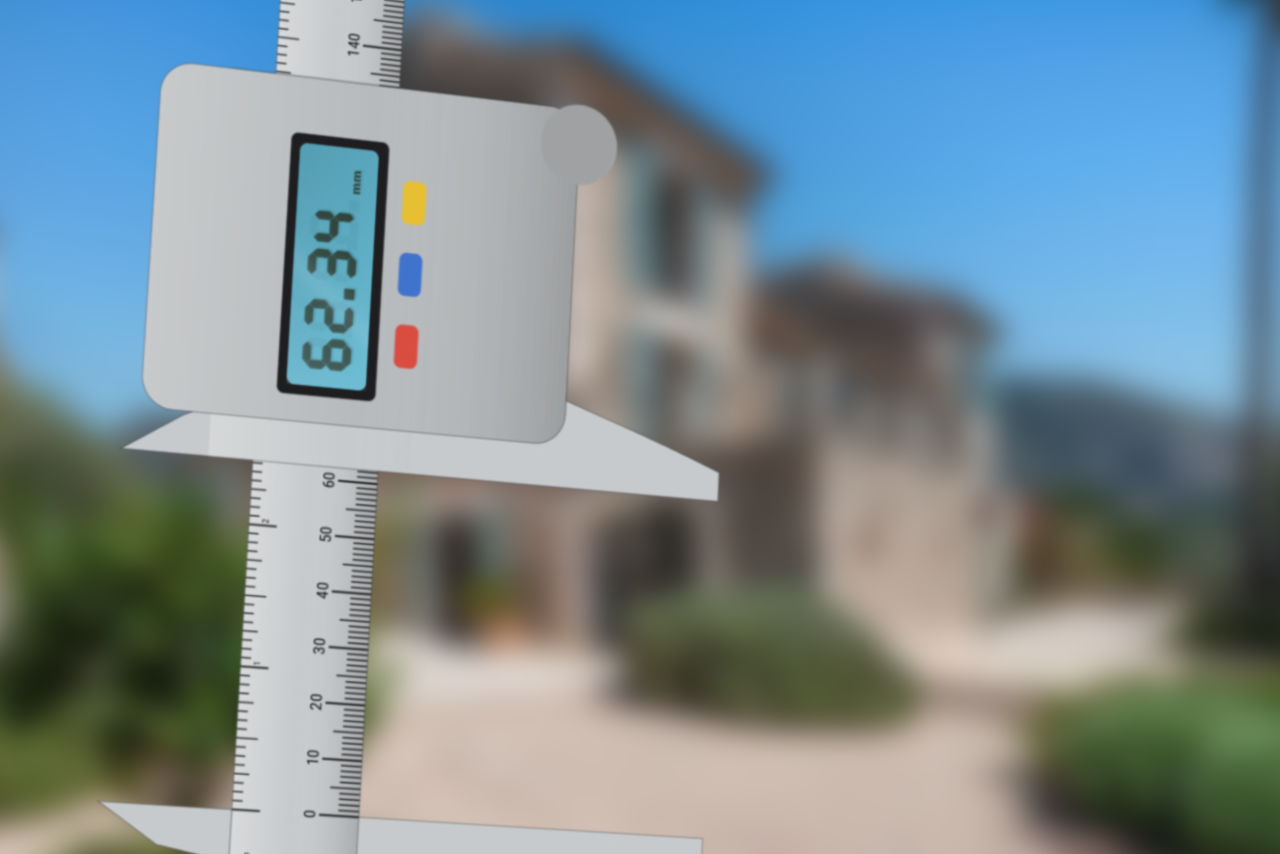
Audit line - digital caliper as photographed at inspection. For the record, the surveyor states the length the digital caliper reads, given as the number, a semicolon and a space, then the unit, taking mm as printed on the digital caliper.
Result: 62.34; mm
